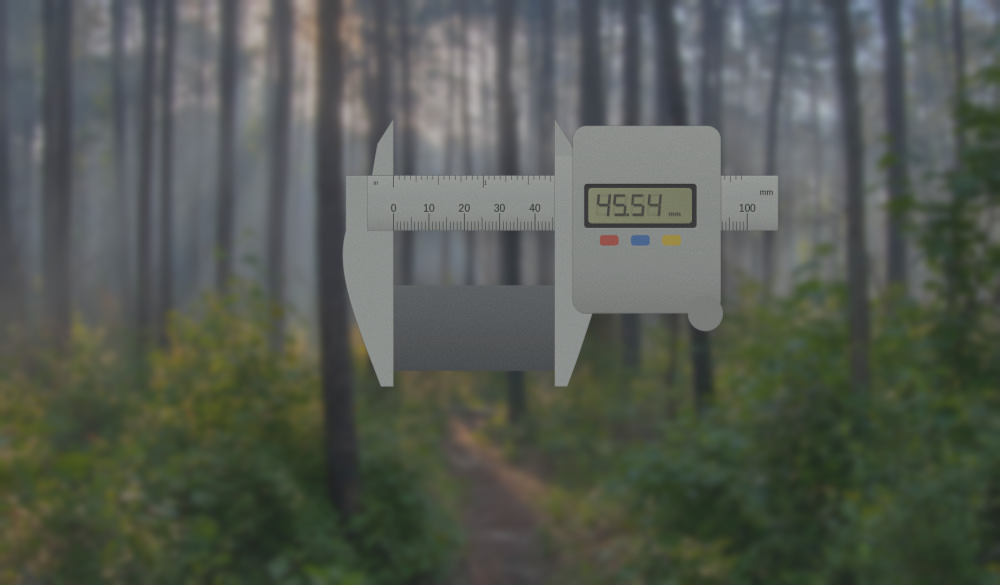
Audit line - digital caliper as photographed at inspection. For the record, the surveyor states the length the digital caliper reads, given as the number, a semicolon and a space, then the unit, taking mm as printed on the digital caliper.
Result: 45.54; mm
